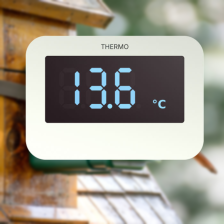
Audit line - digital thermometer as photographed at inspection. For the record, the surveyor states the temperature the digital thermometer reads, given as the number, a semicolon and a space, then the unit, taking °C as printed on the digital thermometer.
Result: 13.6; °C
